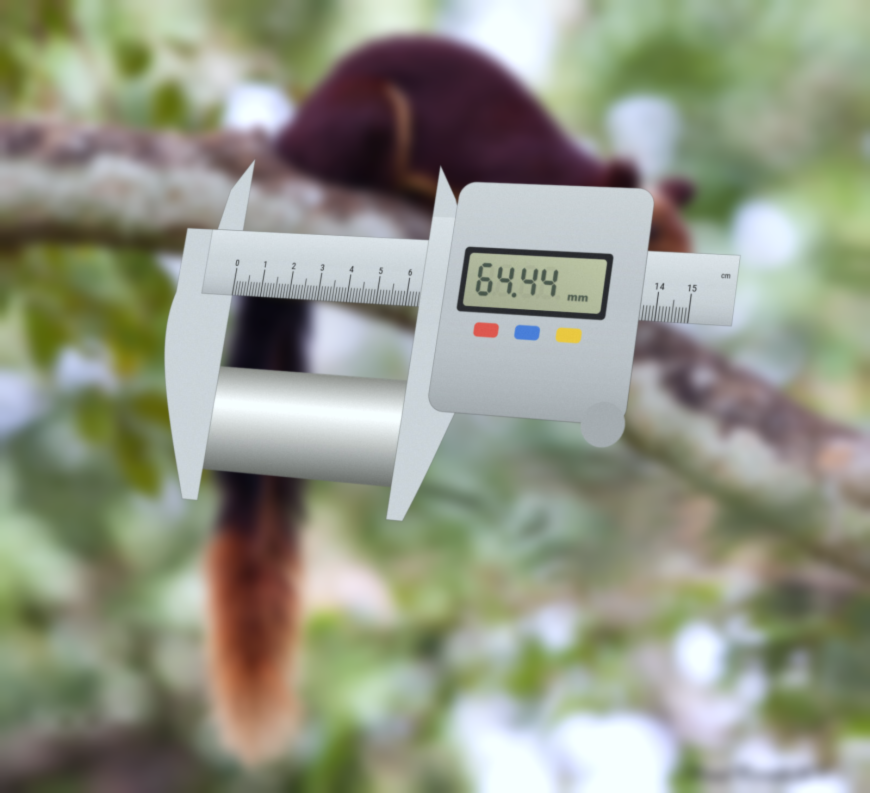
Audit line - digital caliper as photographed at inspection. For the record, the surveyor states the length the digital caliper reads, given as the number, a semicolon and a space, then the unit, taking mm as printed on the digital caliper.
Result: 64.44; mm
